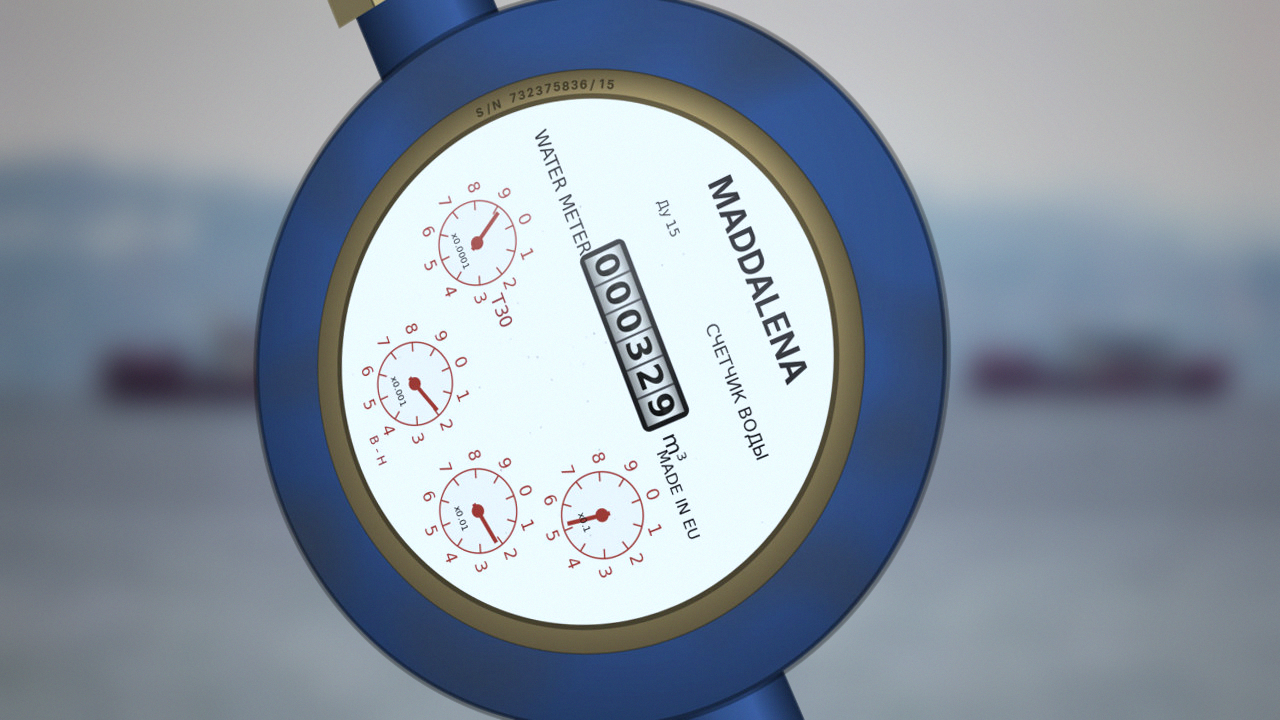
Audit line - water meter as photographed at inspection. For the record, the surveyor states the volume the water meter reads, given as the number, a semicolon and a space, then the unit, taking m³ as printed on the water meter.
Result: 329.5219; m³
